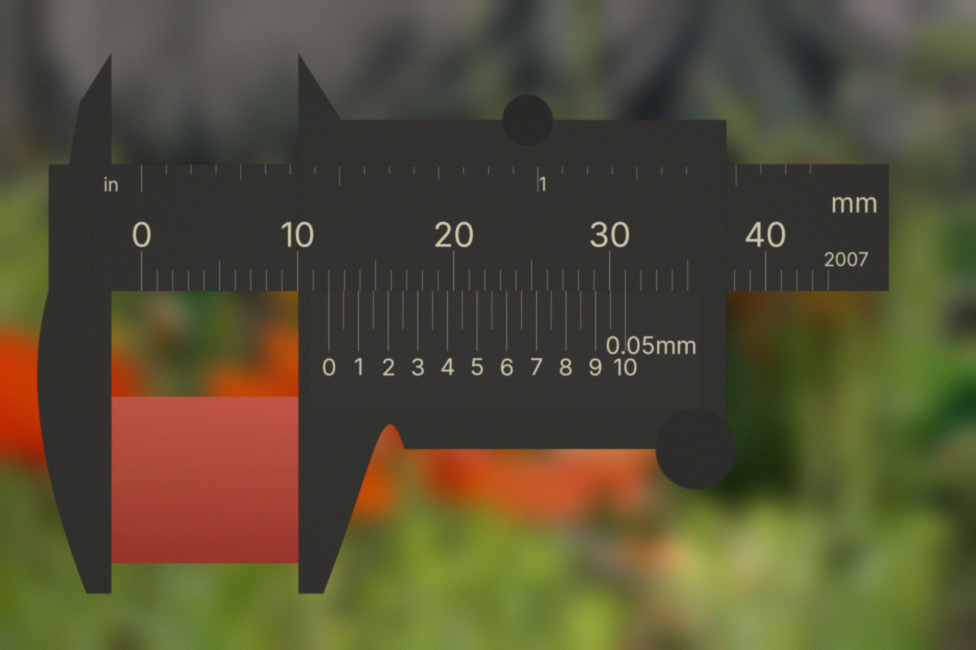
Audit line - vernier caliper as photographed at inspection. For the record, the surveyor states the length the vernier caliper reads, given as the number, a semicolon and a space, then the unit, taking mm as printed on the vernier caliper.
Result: 12.0; mm
